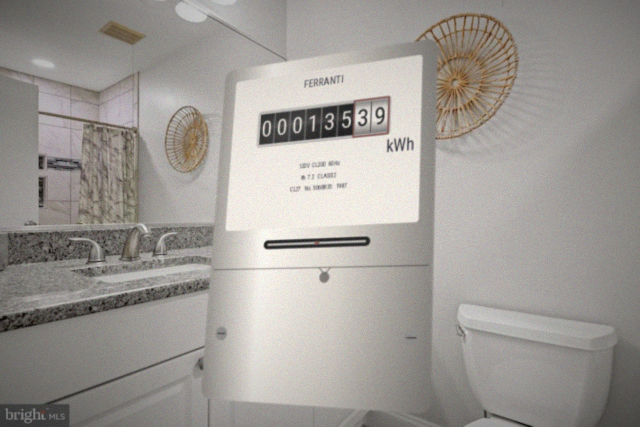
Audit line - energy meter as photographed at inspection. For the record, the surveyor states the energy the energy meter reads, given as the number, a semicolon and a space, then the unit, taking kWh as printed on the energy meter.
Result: 135.39; kWh
